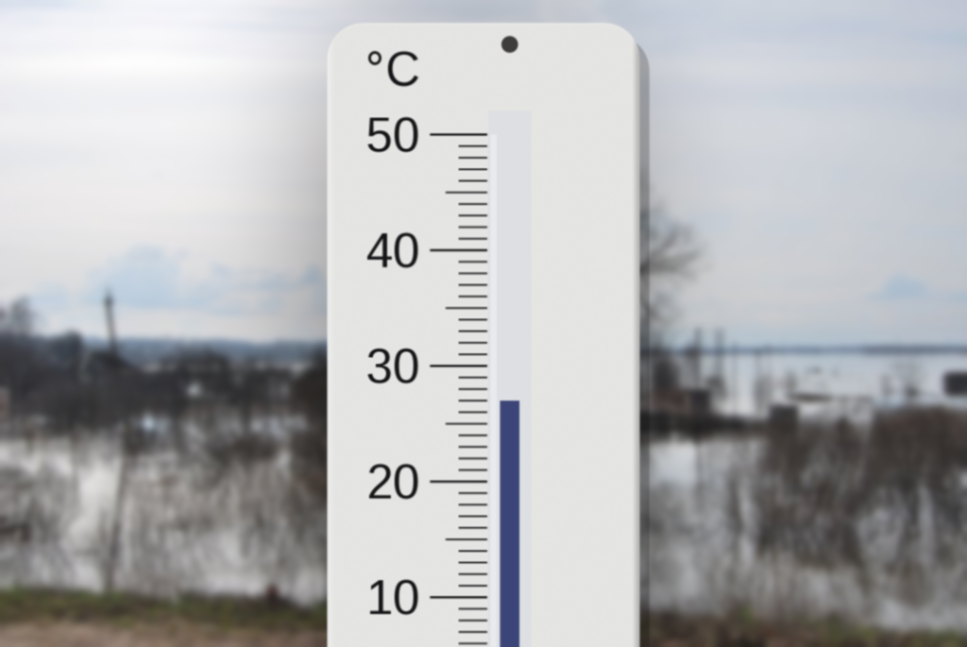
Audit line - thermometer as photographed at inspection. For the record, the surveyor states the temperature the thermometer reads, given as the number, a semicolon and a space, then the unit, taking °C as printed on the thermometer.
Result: 27; °C
